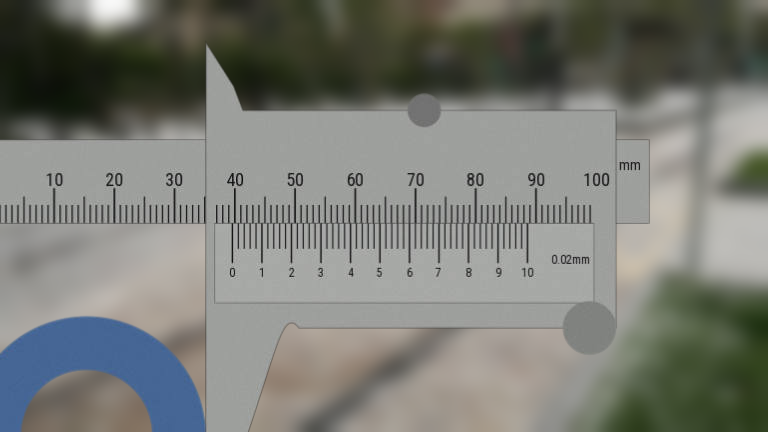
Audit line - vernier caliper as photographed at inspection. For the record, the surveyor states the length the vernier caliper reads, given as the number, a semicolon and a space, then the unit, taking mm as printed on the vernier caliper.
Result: 39.6; mm
